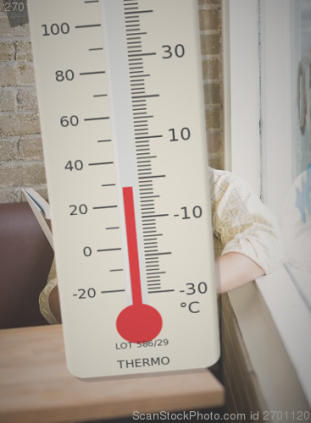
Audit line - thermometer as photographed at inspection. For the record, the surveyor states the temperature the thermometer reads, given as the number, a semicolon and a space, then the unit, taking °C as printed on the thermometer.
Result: -2; °C
